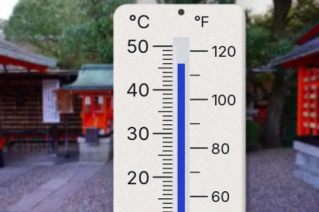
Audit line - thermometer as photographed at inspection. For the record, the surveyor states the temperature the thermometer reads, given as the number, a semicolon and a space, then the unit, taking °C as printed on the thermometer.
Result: 46; °C
